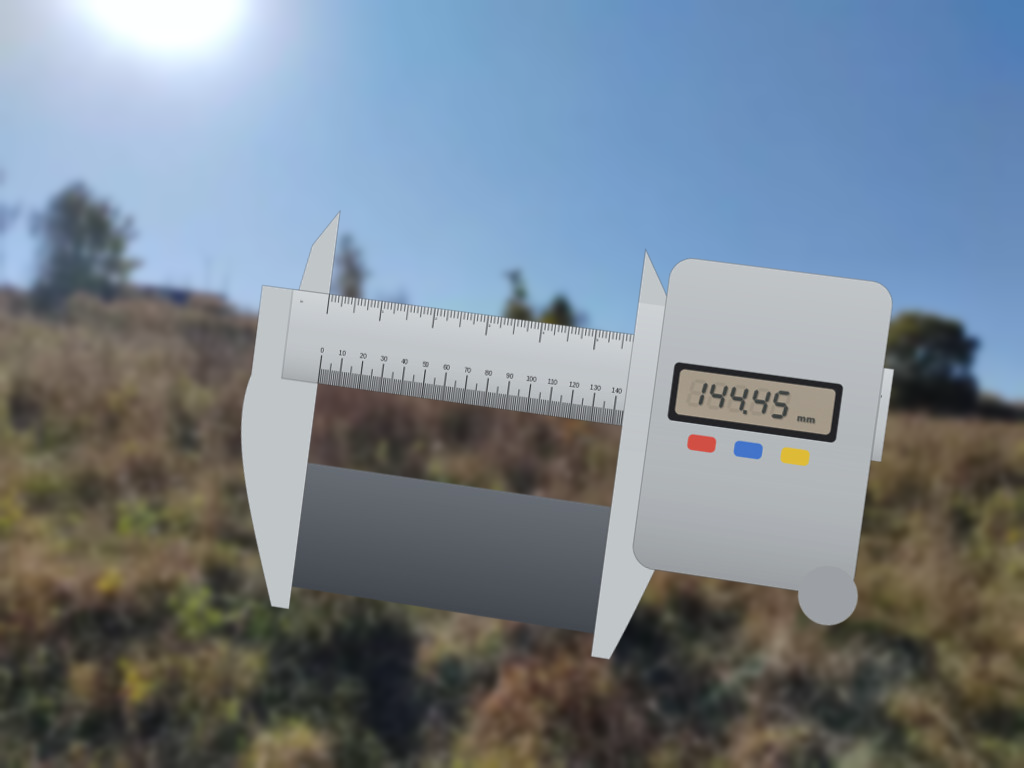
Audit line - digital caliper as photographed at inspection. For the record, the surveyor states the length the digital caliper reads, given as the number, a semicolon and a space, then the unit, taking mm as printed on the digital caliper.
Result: 144.45; mm
